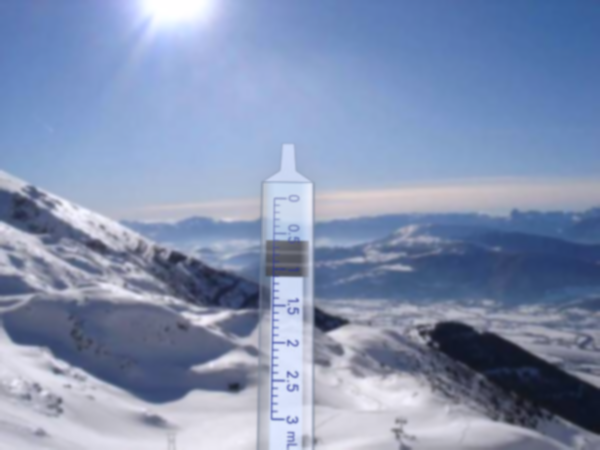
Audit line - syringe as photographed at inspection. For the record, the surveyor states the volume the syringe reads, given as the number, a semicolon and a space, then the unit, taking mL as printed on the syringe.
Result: 0.6; mL
